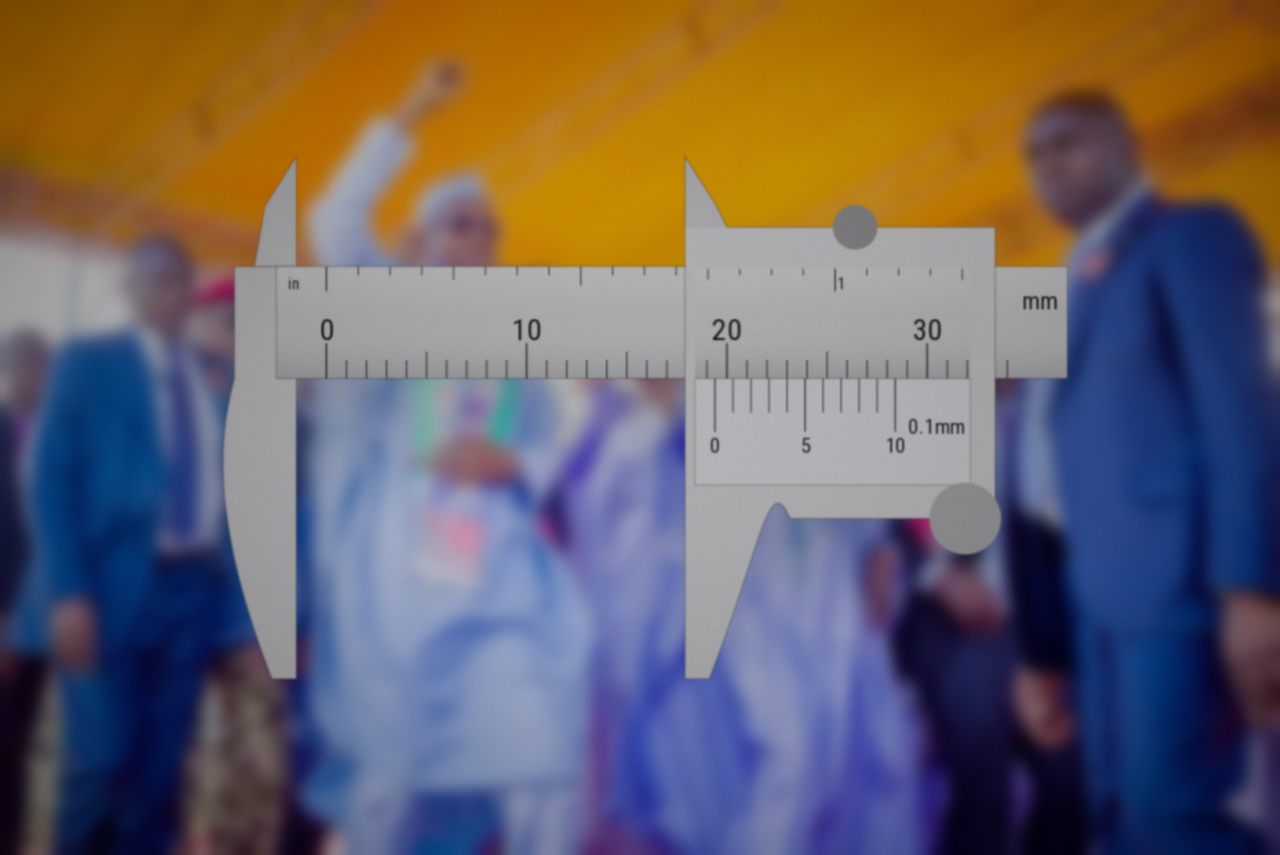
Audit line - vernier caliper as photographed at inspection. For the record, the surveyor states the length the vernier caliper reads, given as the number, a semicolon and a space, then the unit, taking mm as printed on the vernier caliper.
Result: 19.4; mm
